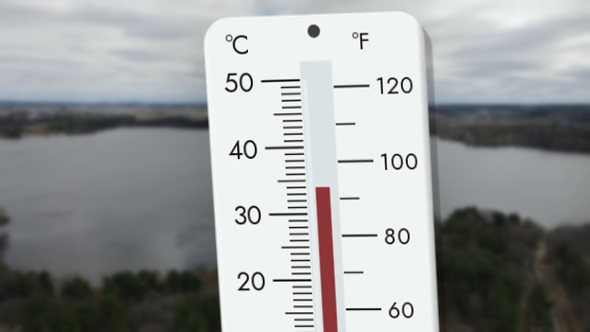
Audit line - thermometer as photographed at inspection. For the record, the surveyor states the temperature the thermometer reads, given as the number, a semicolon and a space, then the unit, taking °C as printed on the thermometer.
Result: 34; °C
